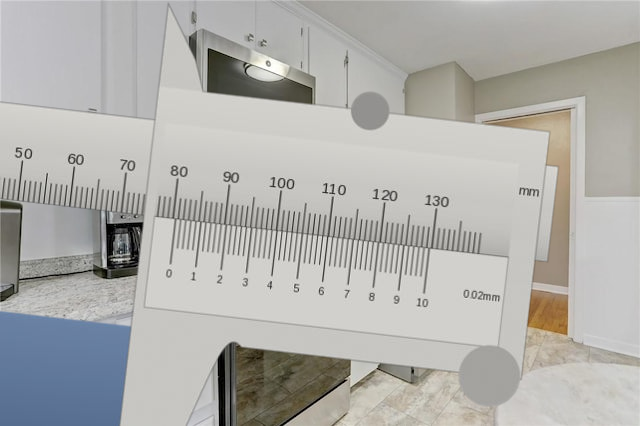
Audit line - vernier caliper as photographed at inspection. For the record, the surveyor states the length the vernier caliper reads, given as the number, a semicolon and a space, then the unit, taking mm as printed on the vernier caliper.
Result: 80.5; mm
